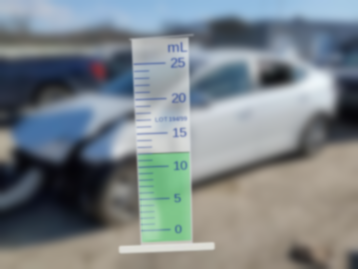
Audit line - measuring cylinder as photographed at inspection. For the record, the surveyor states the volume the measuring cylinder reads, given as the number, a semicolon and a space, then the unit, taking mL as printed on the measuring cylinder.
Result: 12; mL
